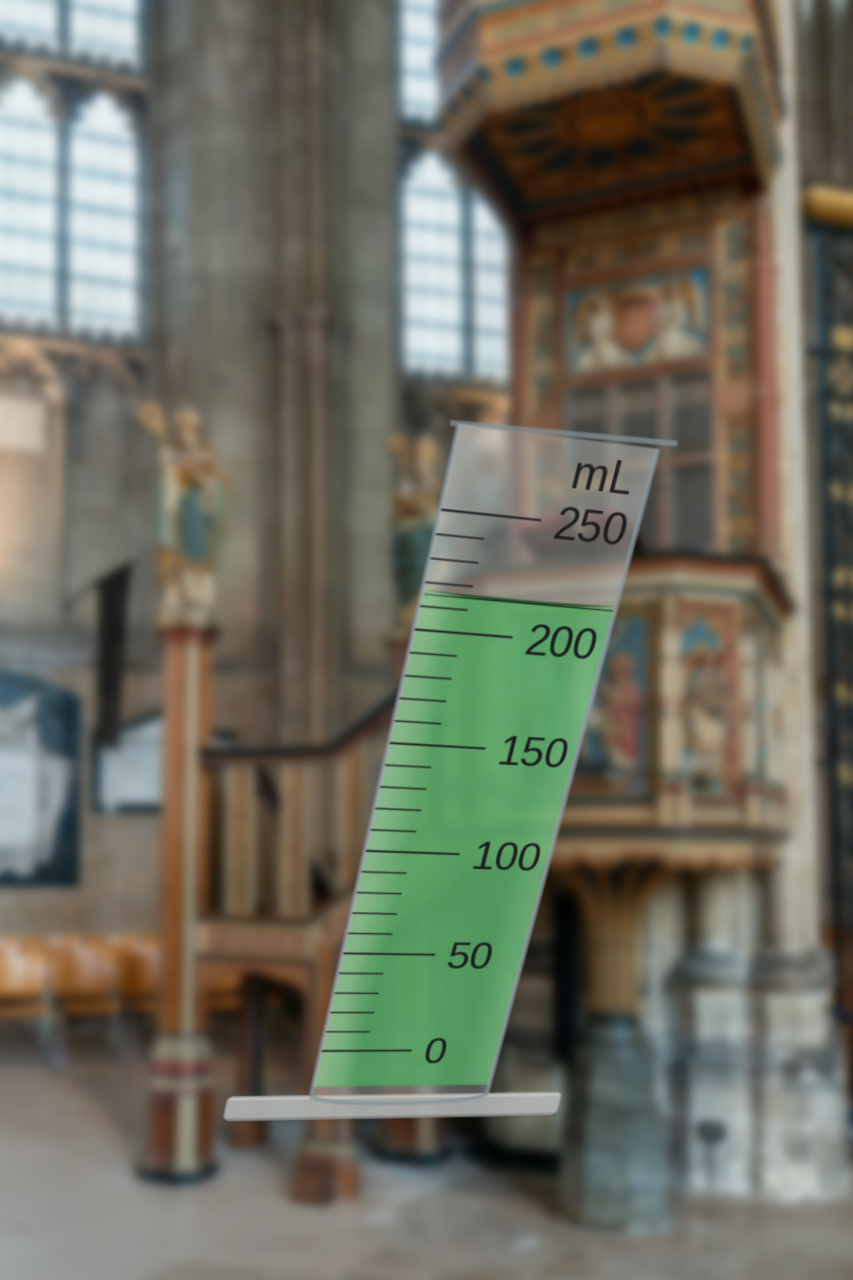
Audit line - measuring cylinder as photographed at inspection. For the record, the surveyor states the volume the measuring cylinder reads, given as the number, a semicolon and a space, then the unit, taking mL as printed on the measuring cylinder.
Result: 215; mL
